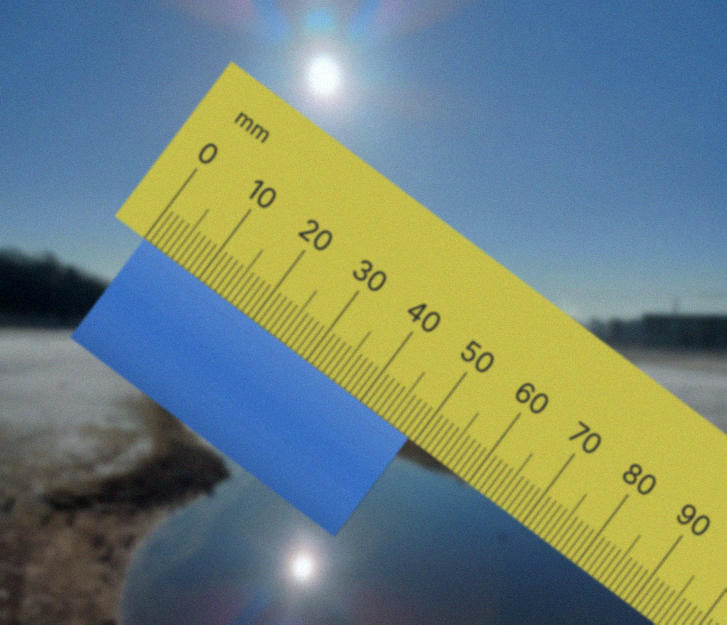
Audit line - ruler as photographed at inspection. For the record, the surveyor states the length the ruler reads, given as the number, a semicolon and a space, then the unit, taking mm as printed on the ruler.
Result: 49; mm
